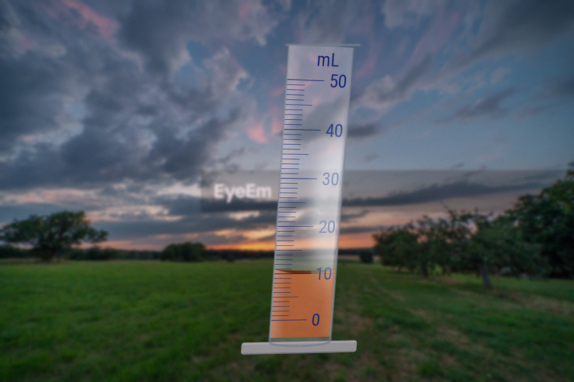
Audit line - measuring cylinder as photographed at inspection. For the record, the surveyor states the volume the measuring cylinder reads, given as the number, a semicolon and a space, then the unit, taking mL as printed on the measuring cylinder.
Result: 10; mL
